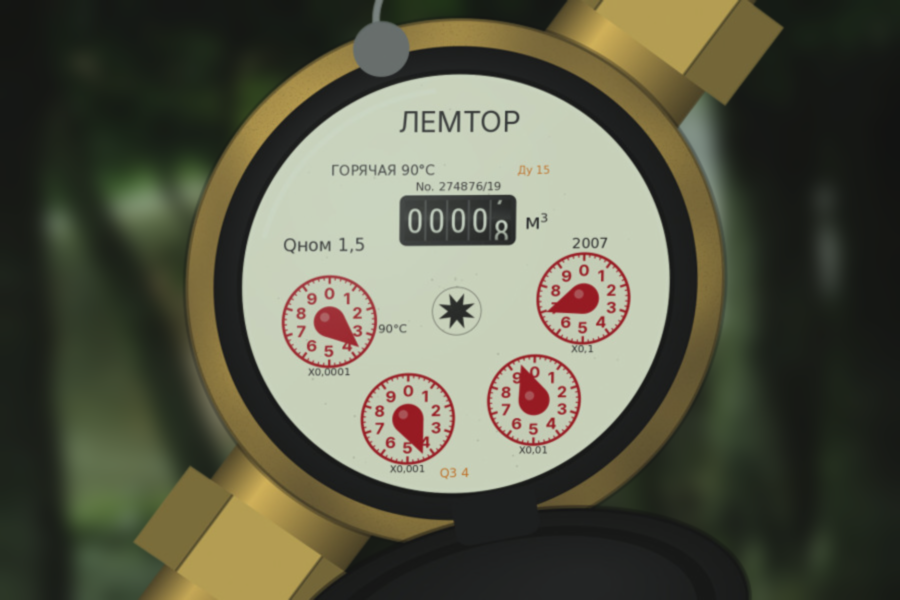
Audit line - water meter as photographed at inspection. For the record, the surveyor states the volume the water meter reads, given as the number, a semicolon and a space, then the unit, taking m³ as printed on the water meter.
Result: 7.6943; m³
